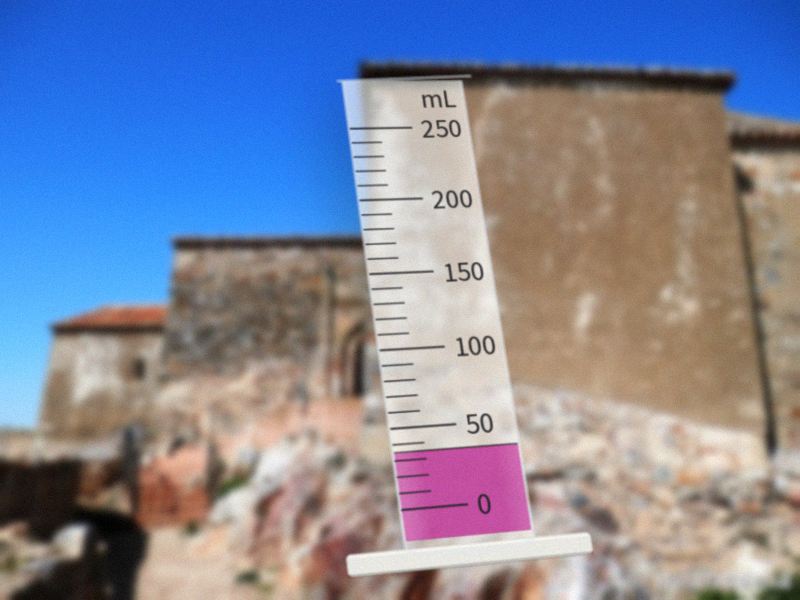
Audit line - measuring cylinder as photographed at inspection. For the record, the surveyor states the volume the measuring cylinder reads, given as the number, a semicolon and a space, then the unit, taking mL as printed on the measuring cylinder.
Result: 35; mL
